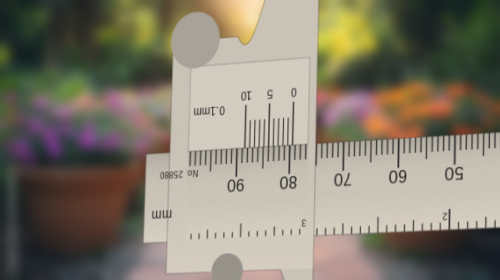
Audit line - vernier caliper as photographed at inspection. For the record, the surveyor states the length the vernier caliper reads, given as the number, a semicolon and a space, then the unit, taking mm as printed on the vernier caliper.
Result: 79.5; mm
